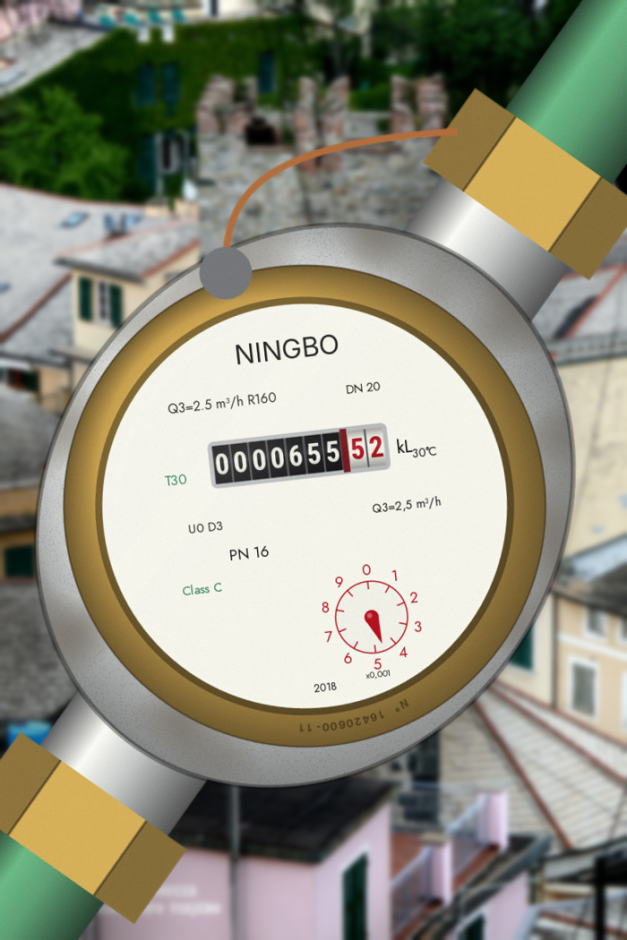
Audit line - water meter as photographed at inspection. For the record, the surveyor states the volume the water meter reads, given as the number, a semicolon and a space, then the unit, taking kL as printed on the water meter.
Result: 655.524; kL
